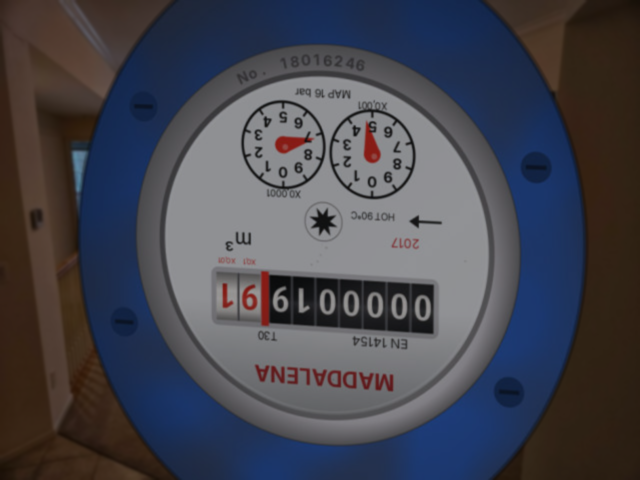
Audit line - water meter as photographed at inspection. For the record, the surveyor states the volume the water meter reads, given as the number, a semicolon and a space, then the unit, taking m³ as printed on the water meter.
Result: 19.9147; m³
